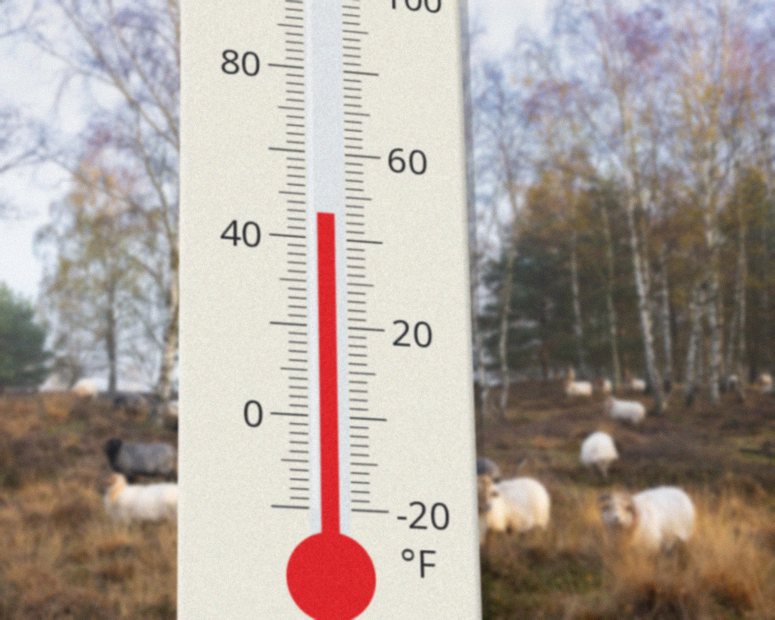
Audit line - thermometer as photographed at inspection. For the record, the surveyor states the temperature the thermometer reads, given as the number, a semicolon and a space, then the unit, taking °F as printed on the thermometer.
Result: 46; °F
